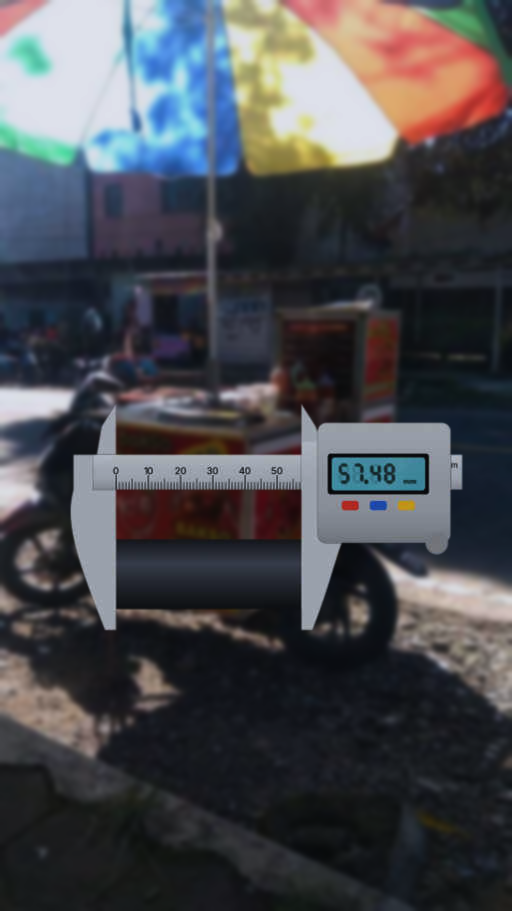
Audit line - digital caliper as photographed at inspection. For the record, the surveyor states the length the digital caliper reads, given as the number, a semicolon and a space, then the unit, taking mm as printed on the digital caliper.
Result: 57.48; mm
